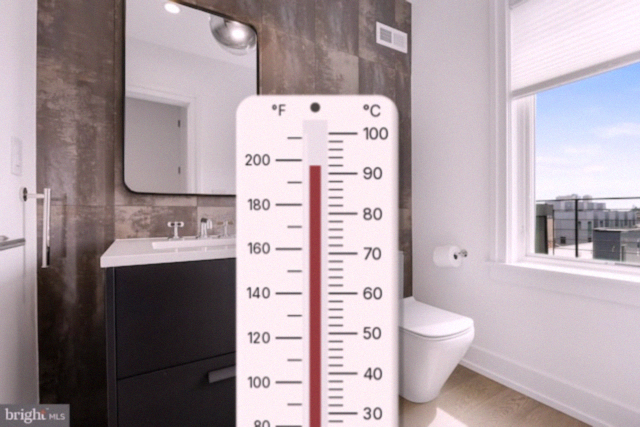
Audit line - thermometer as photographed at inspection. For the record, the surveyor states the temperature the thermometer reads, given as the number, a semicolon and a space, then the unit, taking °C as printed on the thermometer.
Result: 92; °C
